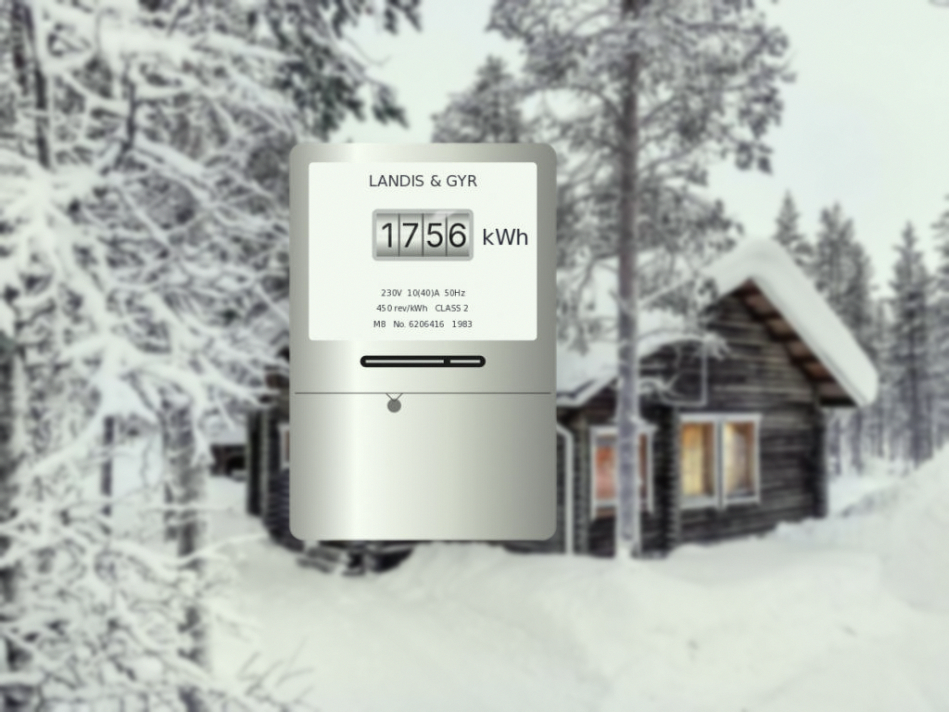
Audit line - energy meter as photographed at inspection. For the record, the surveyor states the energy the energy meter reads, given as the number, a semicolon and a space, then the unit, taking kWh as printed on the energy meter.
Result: 1756; kWh
